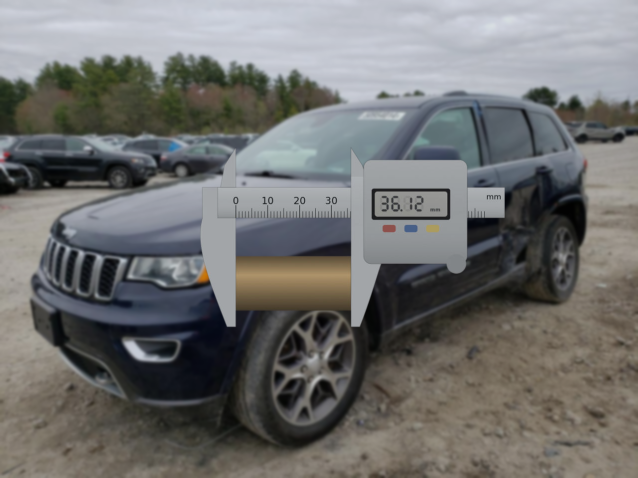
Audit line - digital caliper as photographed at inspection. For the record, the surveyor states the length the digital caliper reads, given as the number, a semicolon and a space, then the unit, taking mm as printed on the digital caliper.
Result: 36.12; mm
